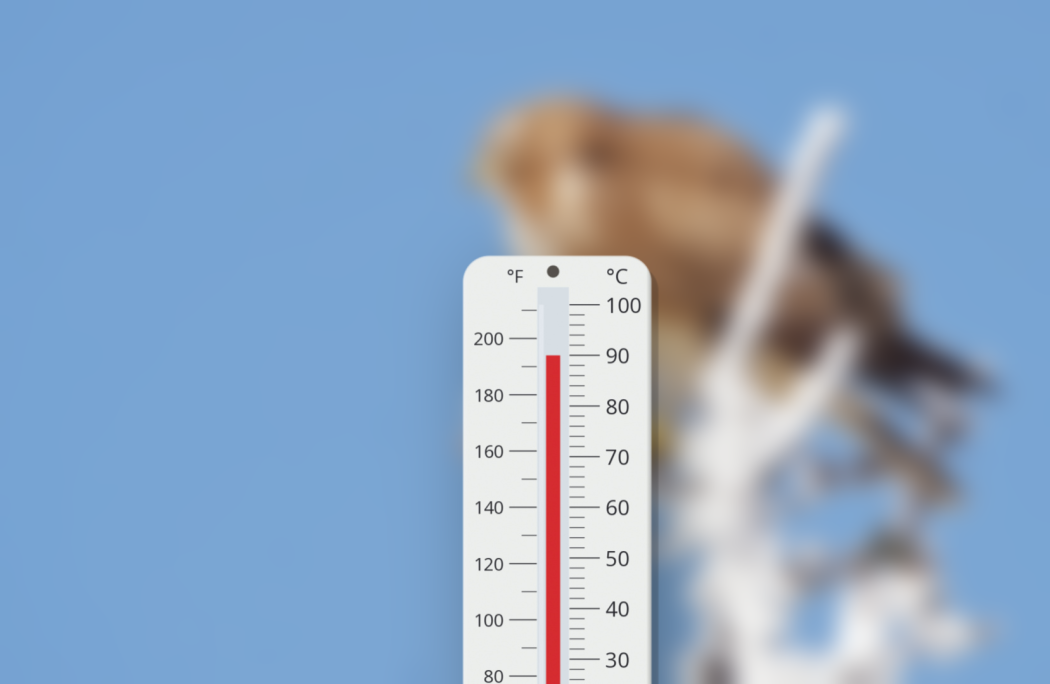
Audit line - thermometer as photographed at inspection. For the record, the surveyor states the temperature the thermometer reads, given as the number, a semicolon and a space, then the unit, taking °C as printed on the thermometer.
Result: 90; °C
